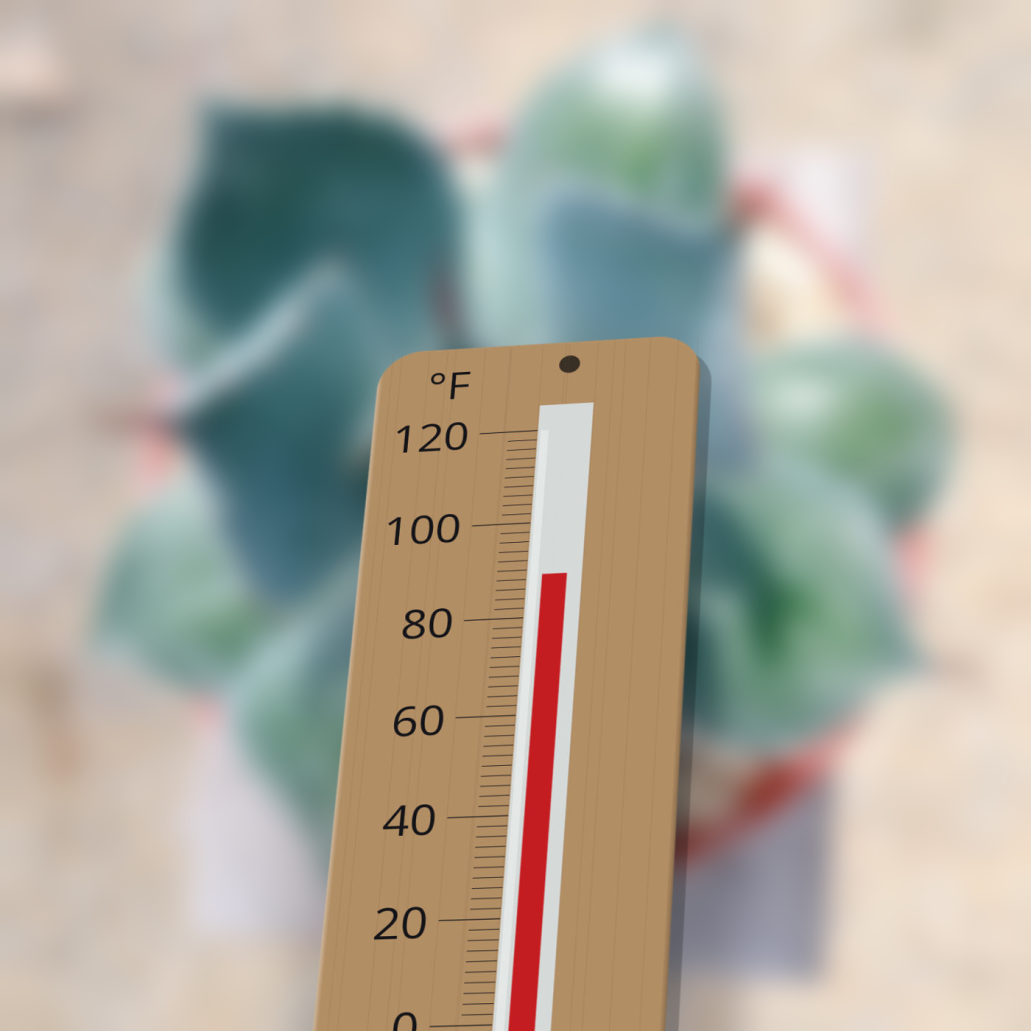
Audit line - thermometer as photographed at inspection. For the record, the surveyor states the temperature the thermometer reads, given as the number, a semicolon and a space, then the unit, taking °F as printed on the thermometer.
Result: 89; °F
